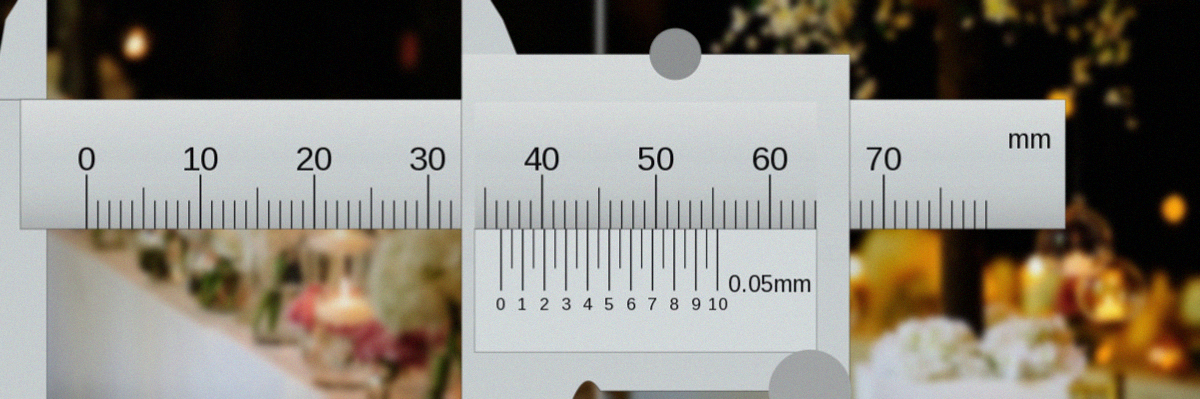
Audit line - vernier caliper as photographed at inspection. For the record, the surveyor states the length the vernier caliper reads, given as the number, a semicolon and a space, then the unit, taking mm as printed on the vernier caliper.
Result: 36.4; mm
